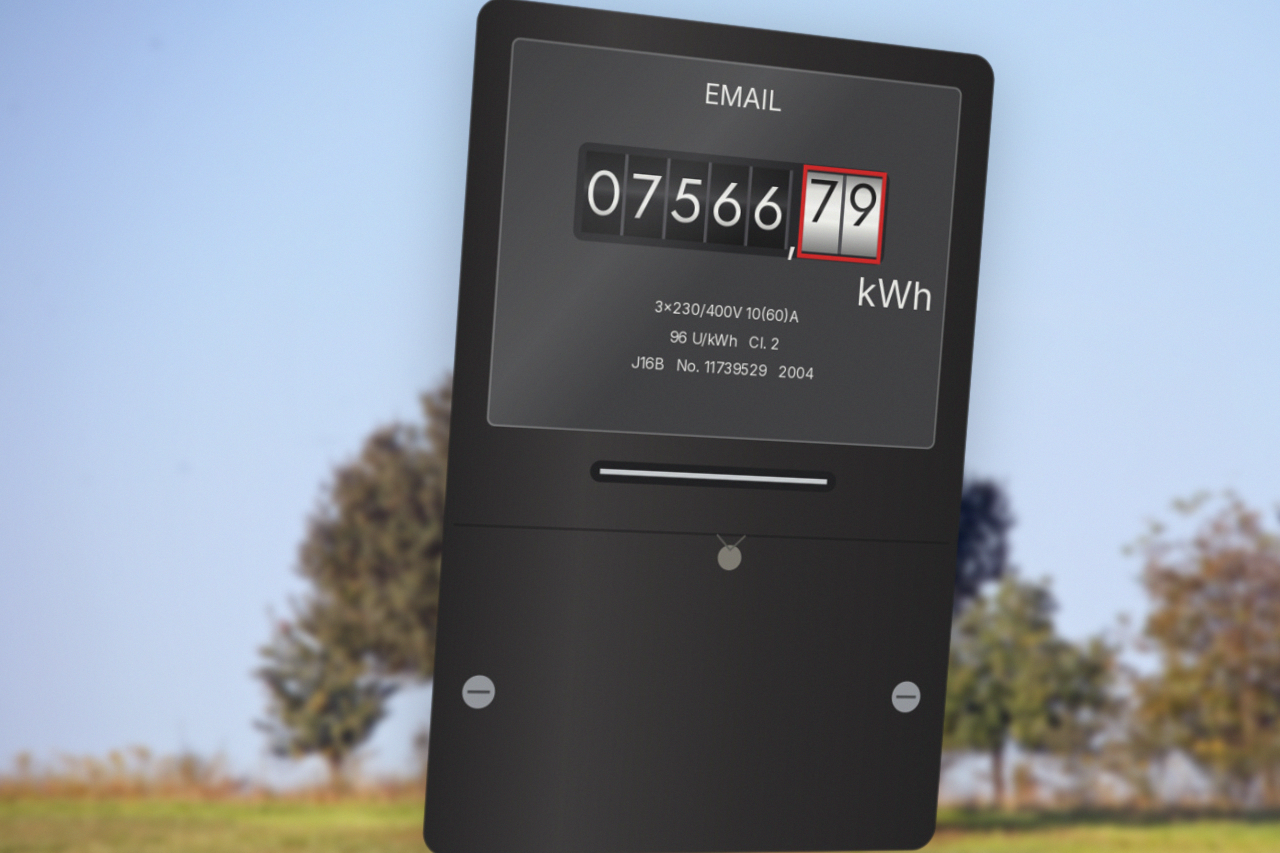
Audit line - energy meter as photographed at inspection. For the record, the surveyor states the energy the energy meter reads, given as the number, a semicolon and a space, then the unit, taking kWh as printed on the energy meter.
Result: 7566.79; kWh
